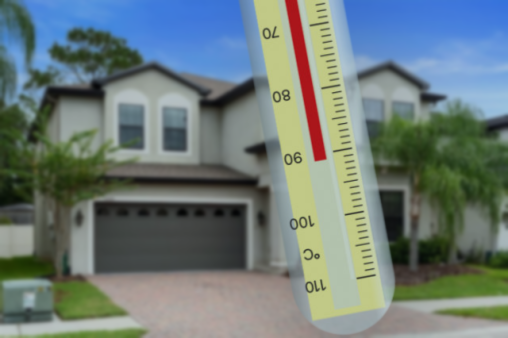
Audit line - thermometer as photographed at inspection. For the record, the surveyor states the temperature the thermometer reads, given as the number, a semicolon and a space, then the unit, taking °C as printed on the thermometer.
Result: 91; °C
